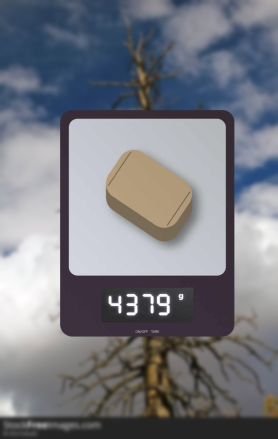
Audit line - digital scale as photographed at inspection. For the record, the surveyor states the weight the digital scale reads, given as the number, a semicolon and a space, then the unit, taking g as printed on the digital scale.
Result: 4379; g
